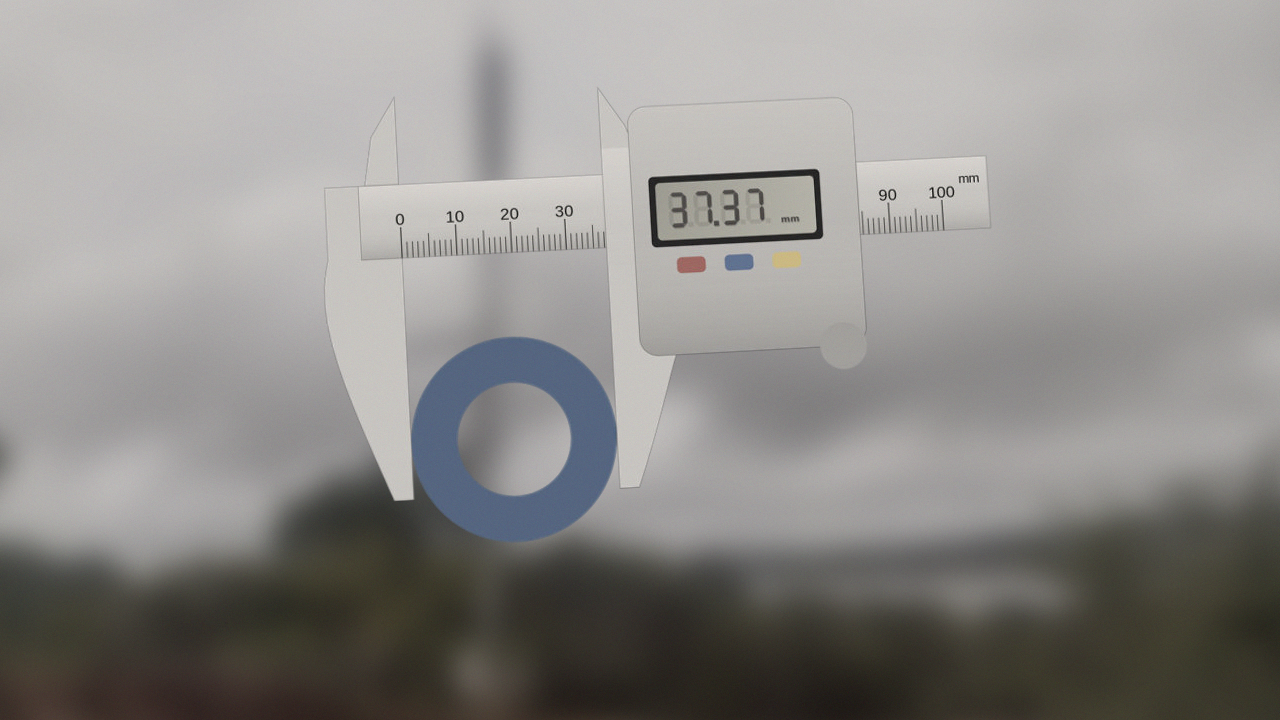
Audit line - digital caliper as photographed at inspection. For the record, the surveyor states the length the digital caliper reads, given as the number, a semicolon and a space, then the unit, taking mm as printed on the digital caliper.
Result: 37.37; mm
